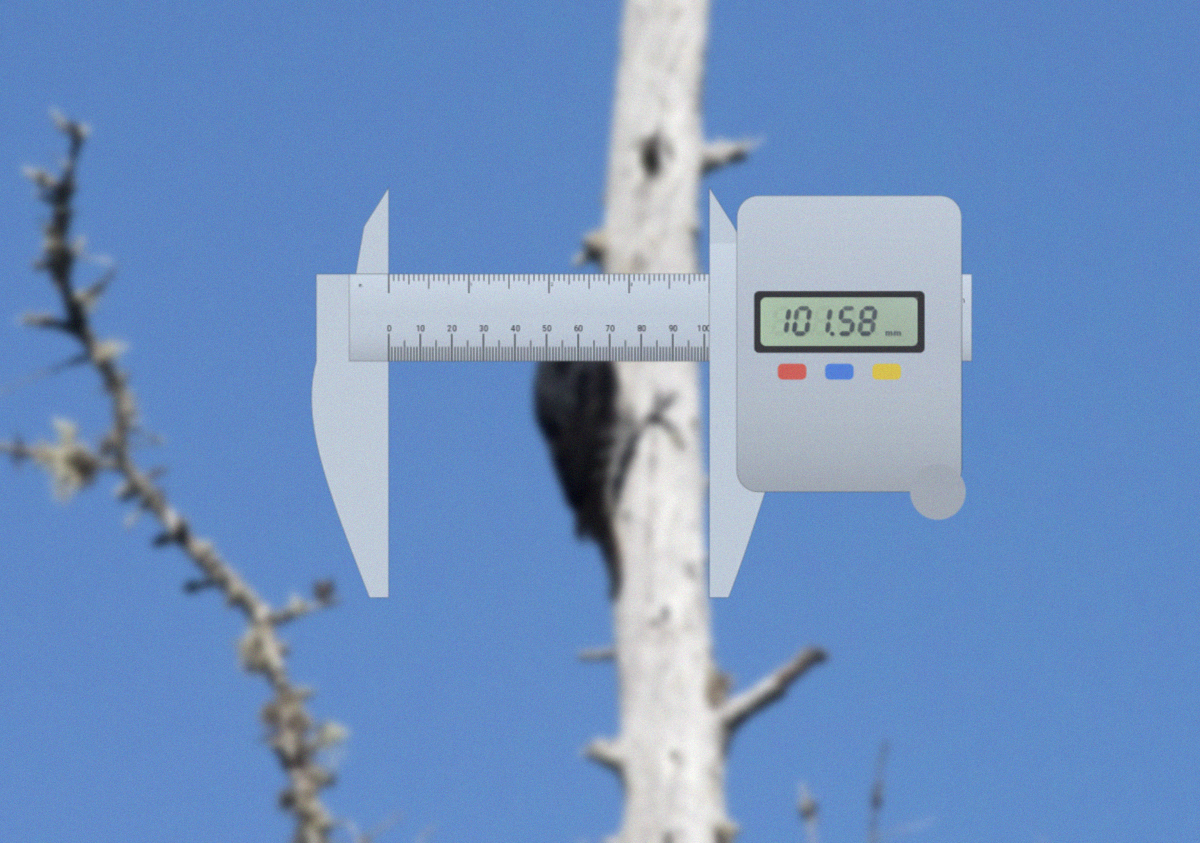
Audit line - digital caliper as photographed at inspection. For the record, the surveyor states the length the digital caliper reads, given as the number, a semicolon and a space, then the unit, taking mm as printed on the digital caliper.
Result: 101.58; mm
